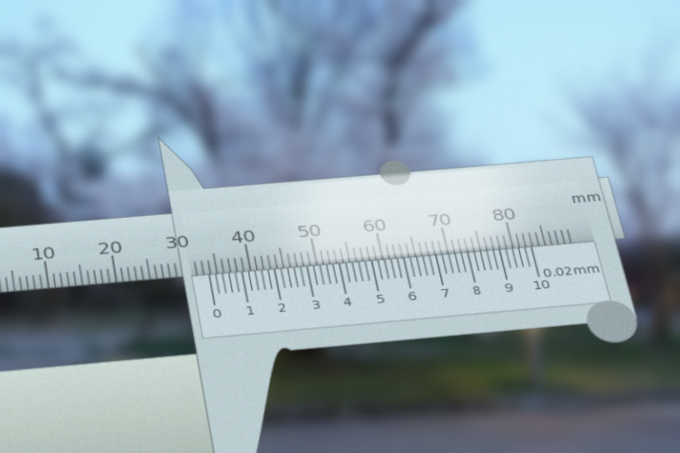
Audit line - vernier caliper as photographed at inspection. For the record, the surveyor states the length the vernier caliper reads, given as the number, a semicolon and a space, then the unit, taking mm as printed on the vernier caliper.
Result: 33.8; mm
